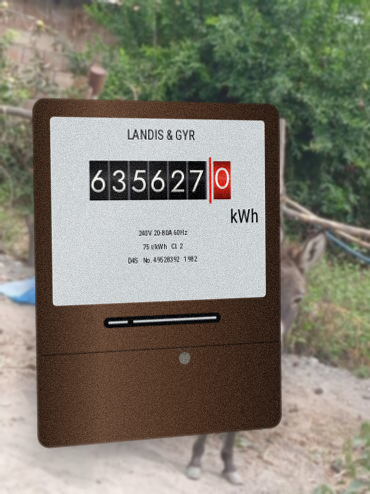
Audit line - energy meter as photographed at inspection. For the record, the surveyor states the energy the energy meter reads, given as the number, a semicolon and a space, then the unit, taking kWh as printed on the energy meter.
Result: 635627.0; kWh
